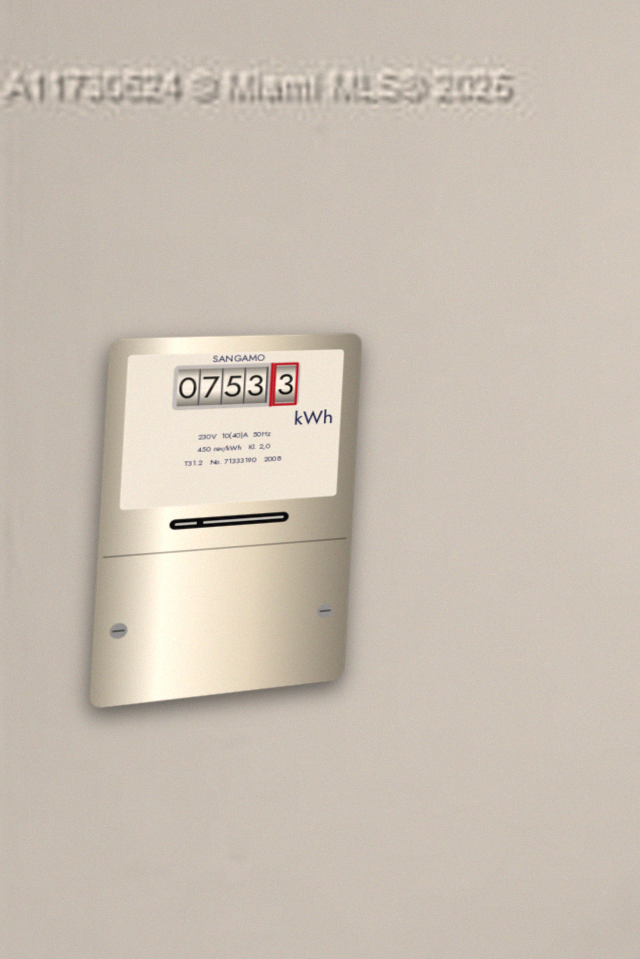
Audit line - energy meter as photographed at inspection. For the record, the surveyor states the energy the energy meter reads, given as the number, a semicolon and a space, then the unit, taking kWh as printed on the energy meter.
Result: 753.3; kWh
